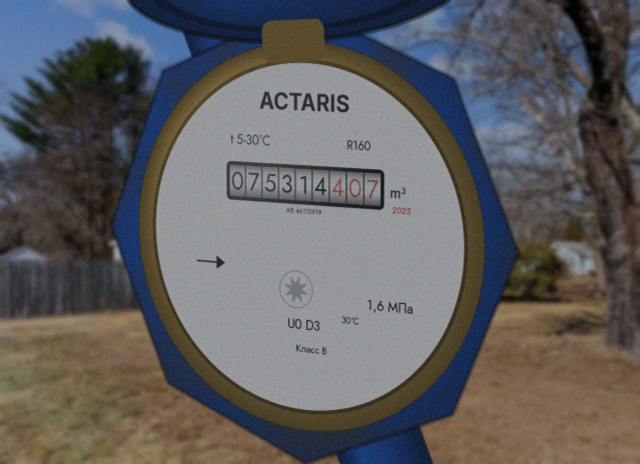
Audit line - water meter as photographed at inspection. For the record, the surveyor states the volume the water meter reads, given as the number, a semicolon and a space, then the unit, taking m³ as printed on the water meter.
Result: 75314.407; m³
